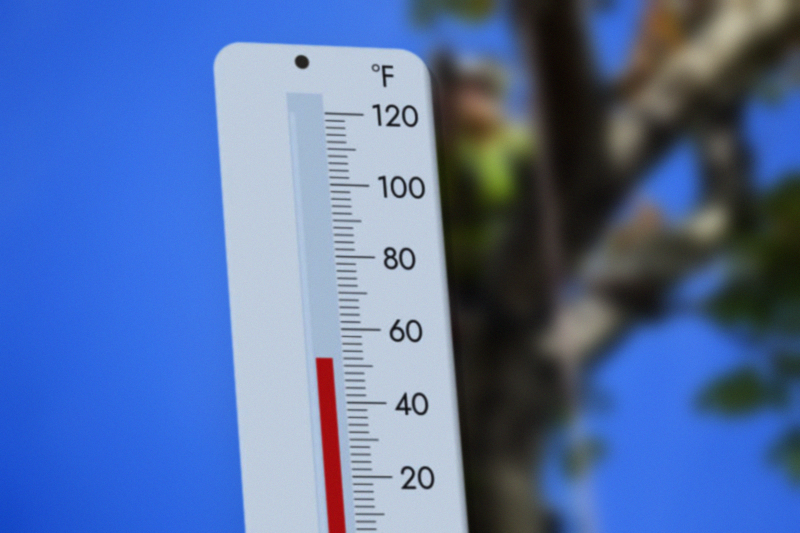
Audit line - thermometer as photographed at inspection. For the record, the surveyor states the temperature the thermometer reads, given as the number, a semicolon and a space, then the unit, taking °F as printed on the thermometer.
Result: 52; °F
